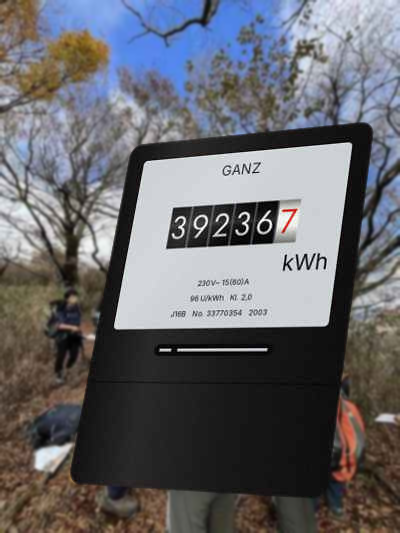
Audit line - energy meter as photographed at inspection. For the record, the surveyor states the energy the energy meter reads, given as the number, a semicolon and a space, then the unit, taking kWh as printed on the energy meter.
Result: 39236.7; kWh
